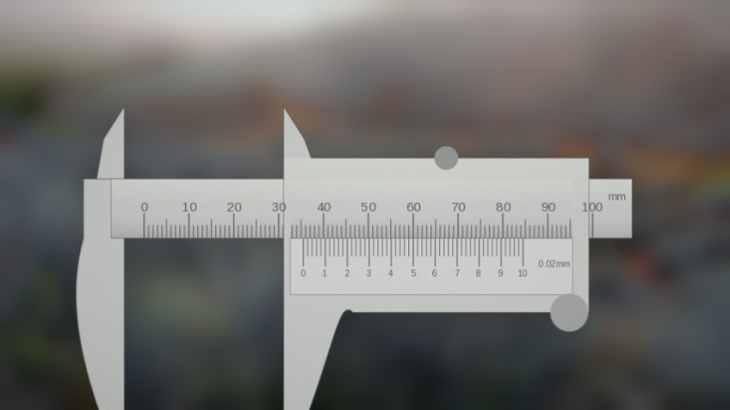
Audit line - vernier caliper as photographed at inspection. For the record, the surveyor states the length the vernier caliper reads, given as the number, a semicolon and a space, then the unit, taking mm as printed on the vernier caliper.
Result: 35.5; mm
